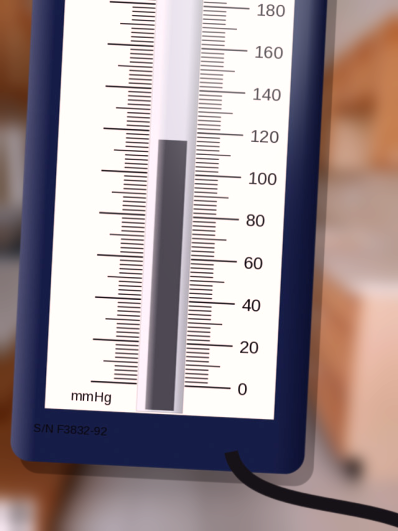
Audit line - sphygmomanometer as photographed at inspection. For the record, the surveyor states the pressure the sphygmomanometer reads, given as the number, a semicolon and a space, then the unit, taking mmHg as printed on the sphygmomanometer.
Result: 116; mmHg
